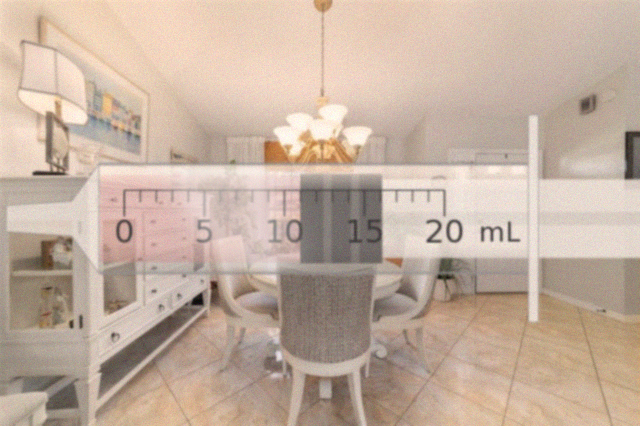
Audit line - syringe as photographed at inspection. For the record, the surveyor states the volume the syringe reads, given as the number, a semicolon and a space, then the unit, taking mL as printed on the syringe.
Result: 11; mL
